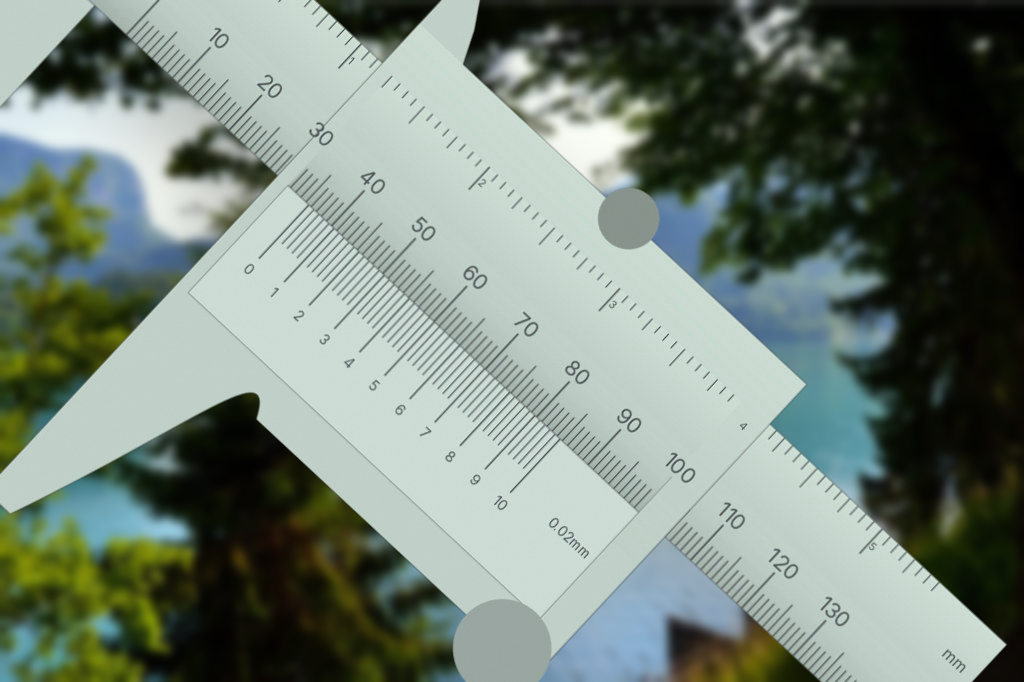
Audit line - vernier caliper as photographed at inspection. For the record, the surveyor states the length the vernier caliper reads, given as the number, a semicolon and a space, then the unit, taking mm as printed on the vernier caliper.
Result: 35.6; mm
